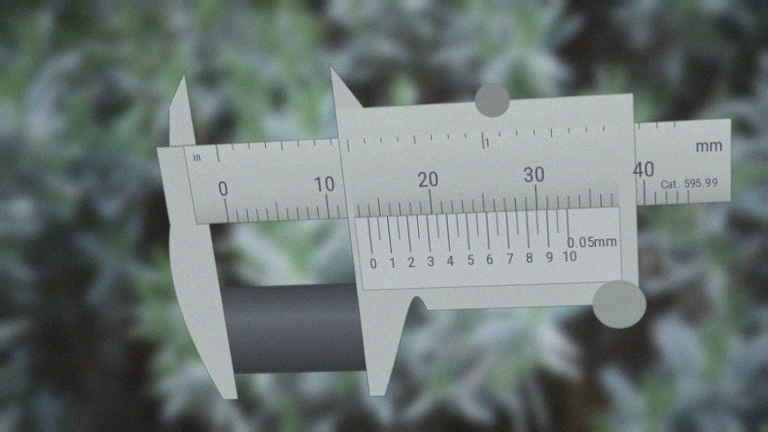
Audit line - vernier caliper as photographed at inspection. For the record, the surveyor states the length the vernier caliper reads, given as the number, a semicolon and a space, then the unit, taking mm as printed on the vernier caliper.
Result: 13.8; mm
